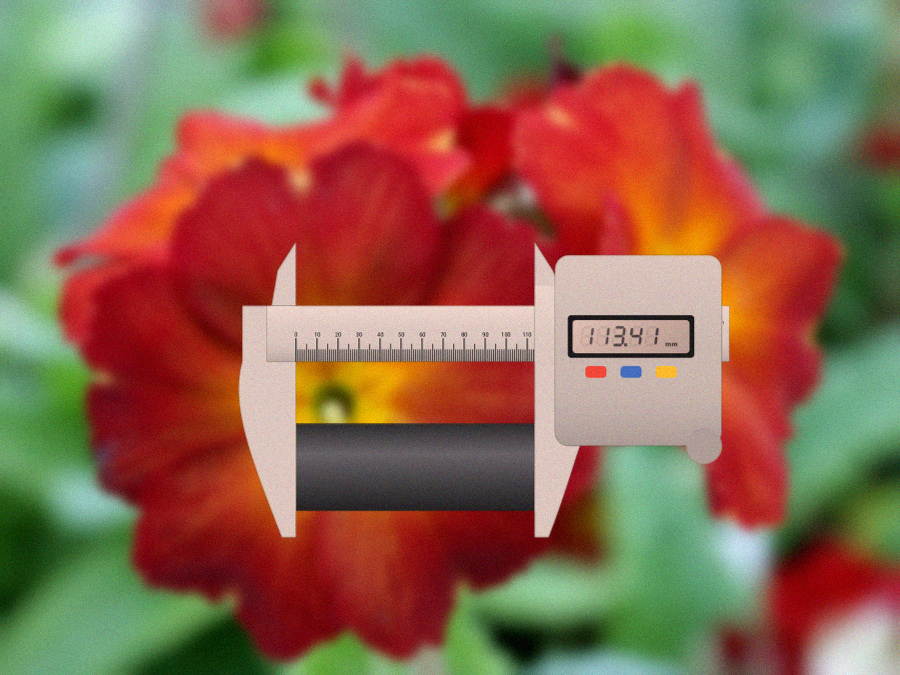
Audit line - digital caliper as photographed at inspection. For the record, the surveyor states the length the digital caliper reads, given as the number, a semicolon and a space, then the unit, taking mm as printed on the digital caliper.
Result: 113.41; mm
